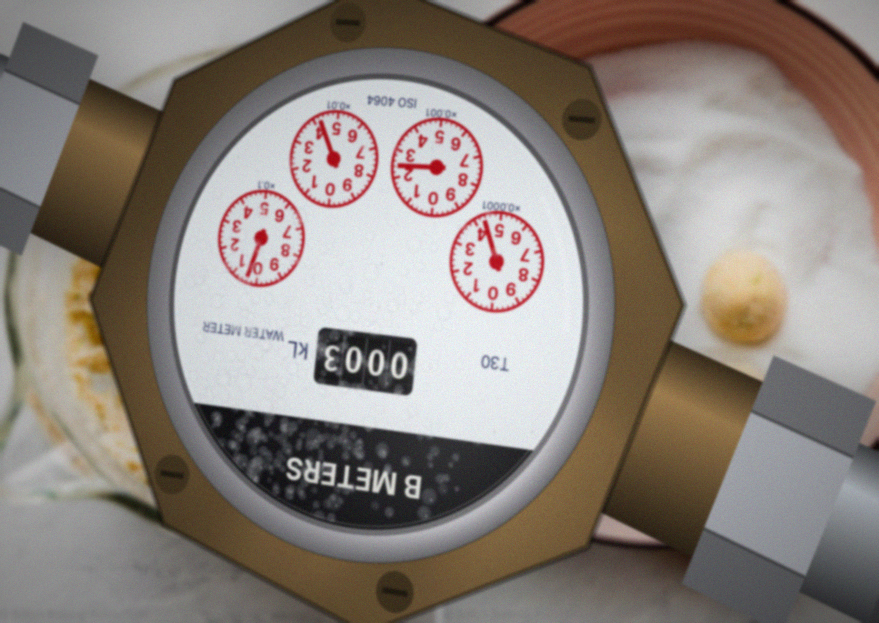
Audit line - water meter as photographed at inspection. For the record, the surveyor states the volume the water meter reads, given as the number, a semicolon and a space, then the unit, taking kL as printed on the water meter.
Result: 3.0424; kL
